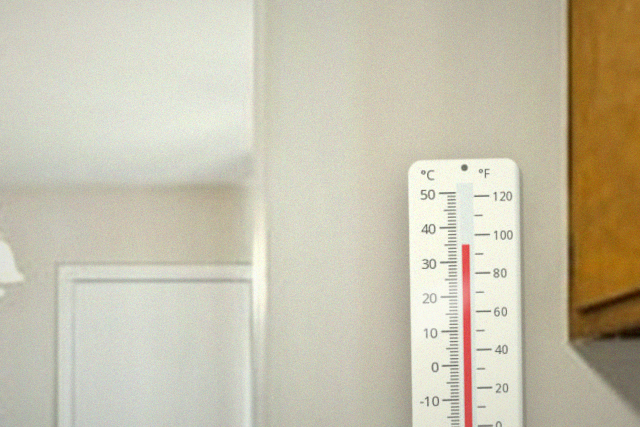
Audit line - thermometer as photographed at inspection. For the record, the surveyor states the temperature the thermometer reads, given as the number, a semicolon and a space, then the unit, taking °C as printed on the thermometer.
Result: 35; °C
